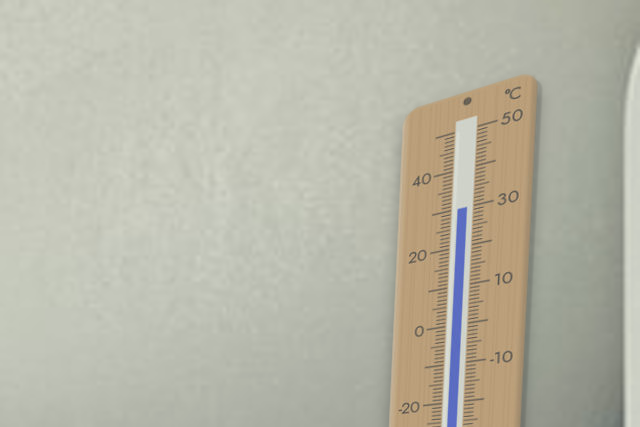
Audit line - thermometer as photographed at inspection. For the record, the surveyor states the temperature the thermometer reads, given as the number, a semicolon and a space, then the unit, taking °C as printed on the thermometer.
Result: 30; °C
